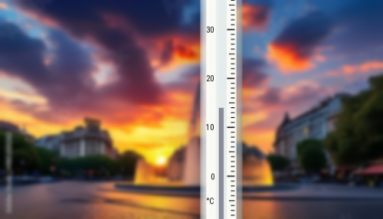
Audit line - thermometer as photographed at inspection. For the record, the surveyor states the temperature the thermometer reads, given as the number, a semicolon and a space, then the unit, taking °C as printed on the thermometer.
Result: 14; °C
